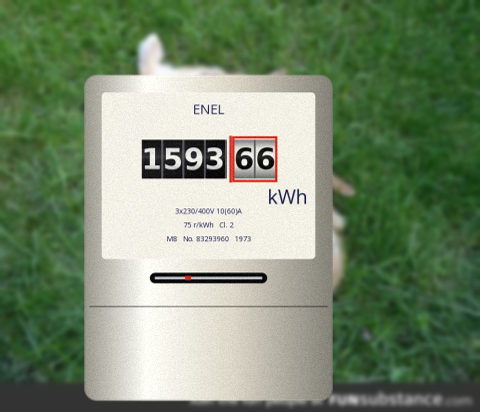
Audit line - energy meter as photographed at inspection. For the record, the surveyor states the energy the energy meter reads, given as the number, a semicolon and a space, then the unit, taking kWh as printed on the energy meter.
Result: 1593.66; kWh
